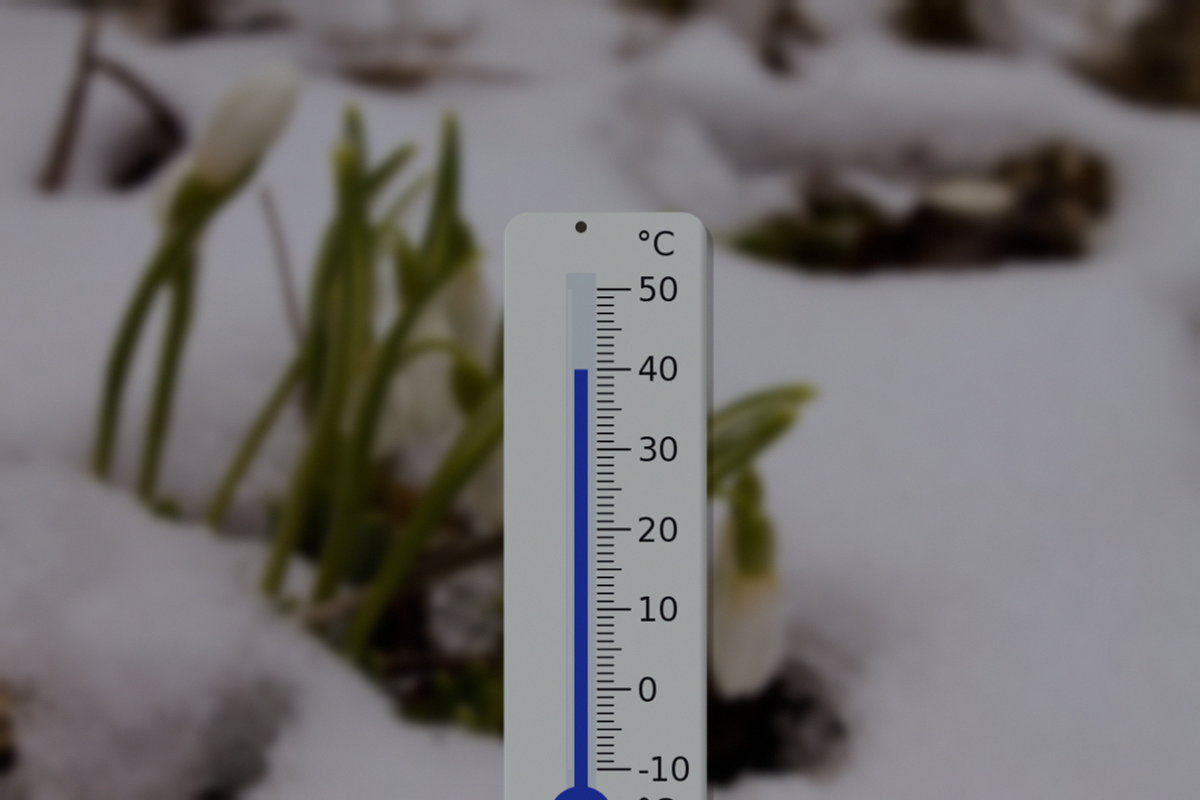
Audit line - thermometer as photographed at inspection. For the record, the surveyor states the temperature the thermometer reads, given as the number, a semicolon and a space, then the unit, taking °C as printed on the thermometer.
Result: 40; °C
